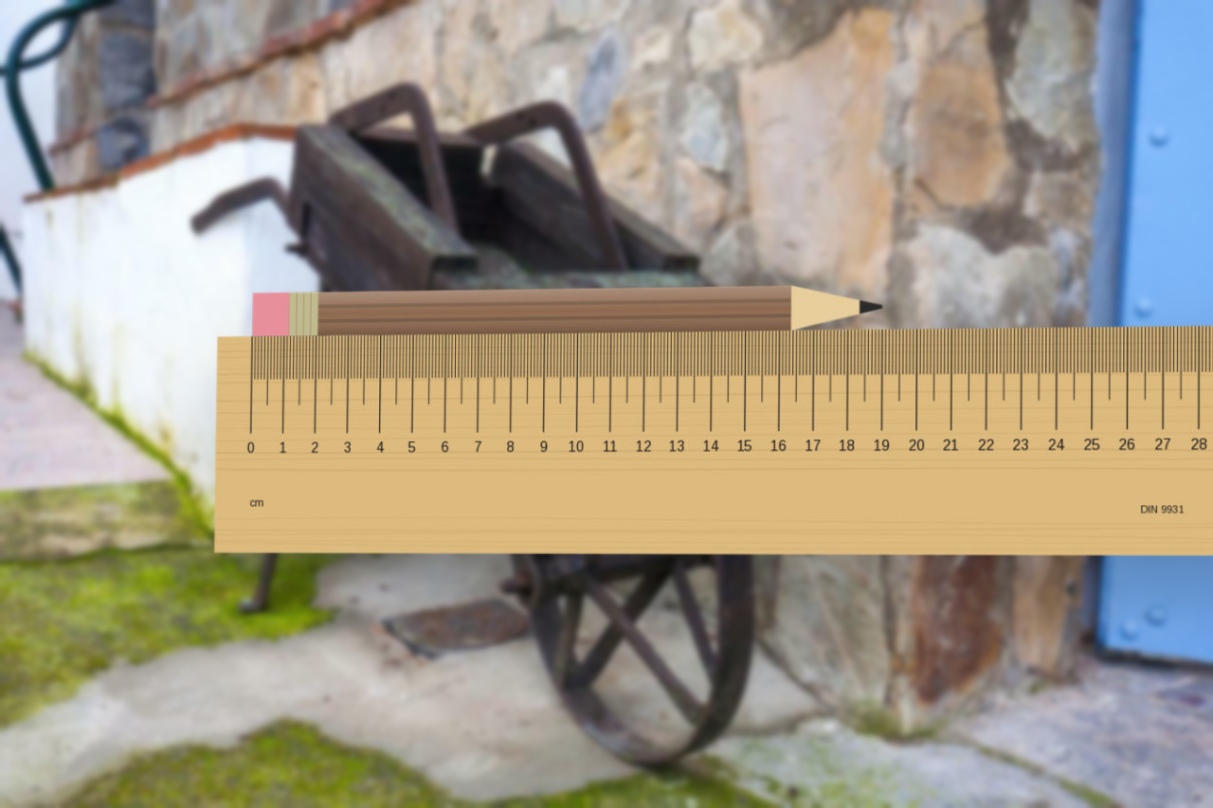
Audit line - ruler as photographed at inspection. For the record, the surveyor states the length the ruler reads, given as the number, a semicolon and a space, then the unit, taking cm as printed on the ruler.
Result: 19; cm
